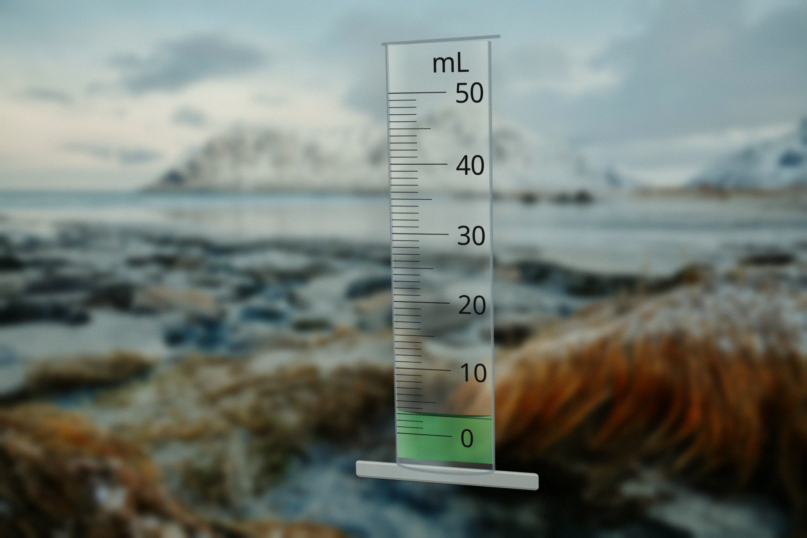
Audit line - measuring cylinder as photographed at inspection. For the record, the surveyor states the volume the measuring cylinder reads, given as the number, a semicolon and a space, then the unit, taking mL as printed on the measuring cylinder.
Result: 3; mL
